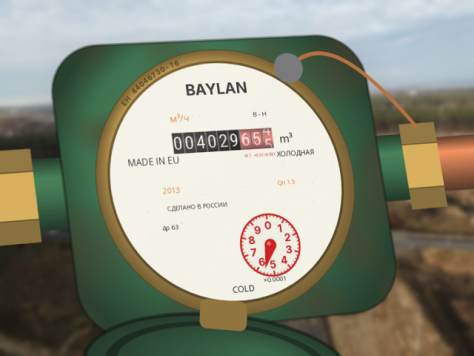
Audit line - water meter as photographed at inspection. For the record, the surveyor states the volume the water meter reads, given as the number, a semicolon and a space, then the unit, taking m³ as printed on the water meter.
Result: 4029.6545; m³
